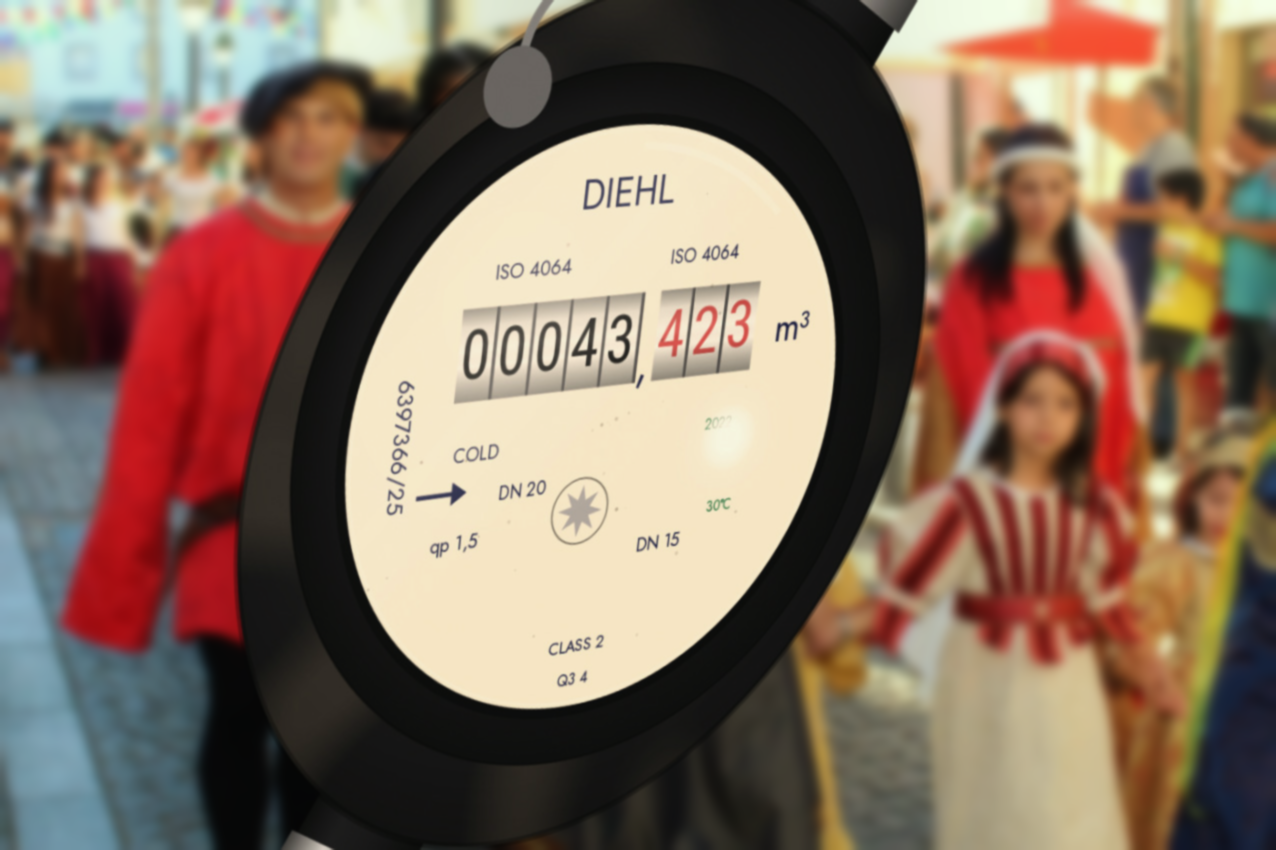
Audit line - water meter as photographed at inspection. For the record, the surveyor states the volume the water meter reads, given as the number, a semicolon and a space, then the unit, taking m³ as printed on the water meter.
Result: 43.423; m³
